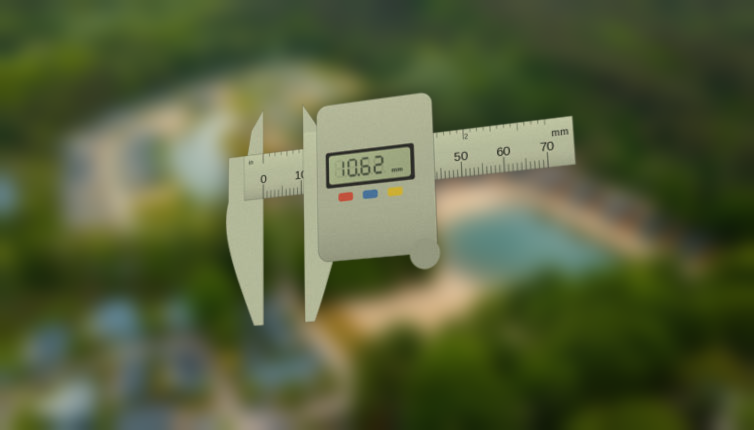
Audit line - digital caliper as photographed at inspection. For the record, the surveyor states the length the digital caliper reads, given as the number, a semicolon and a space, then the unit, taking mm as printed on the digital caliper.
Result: 10.62; mm
